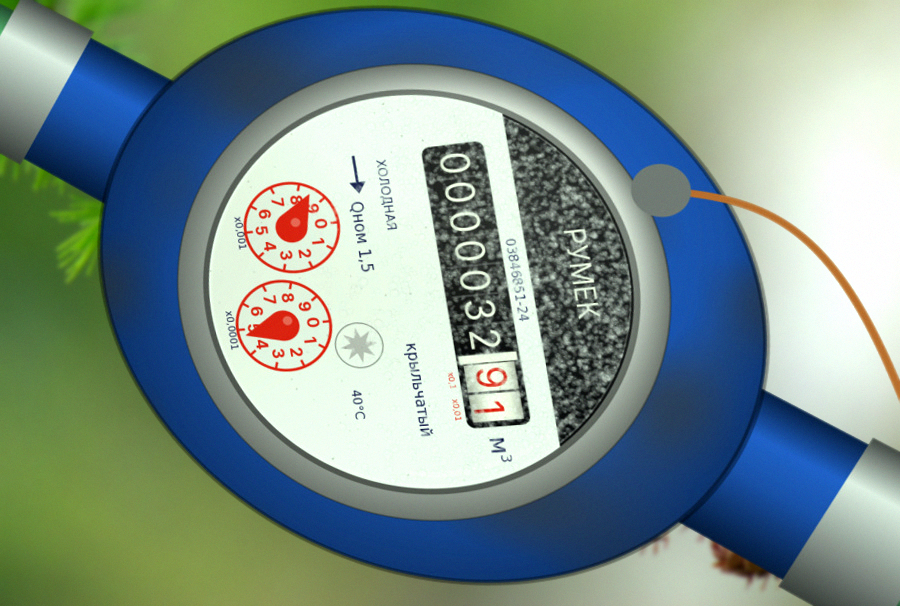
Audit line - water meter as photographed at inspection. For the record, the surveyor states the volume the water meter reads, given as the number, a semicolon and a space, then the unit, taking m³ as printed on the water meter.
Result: 32.9084; m³
